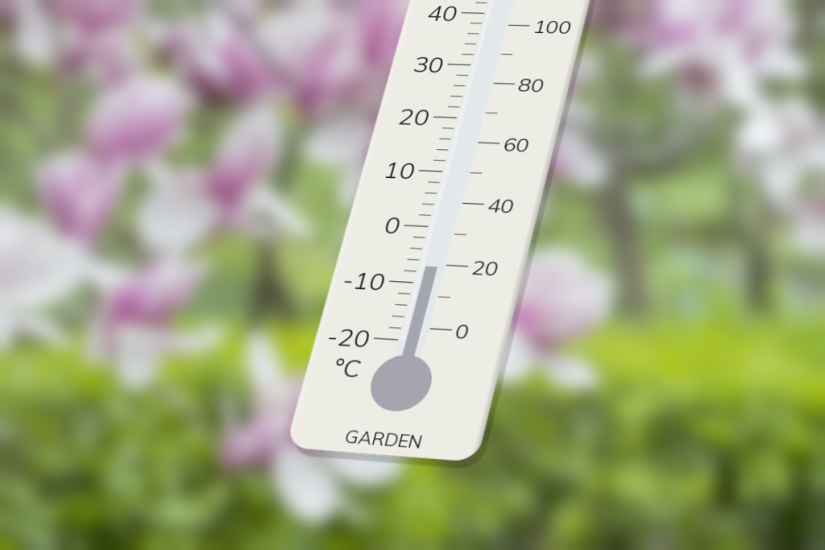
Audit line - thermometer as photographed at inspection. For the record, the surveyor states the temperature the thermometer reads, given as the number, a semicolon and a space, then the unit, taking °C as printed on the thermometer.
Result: -7; °C
